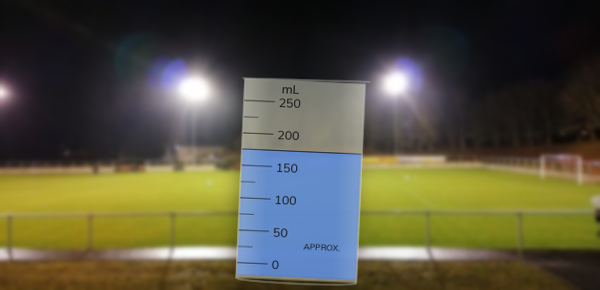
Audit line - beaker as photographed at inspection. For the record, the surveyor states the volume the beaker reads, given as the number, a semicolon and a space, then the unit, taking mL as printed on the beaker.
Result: 175; mL
